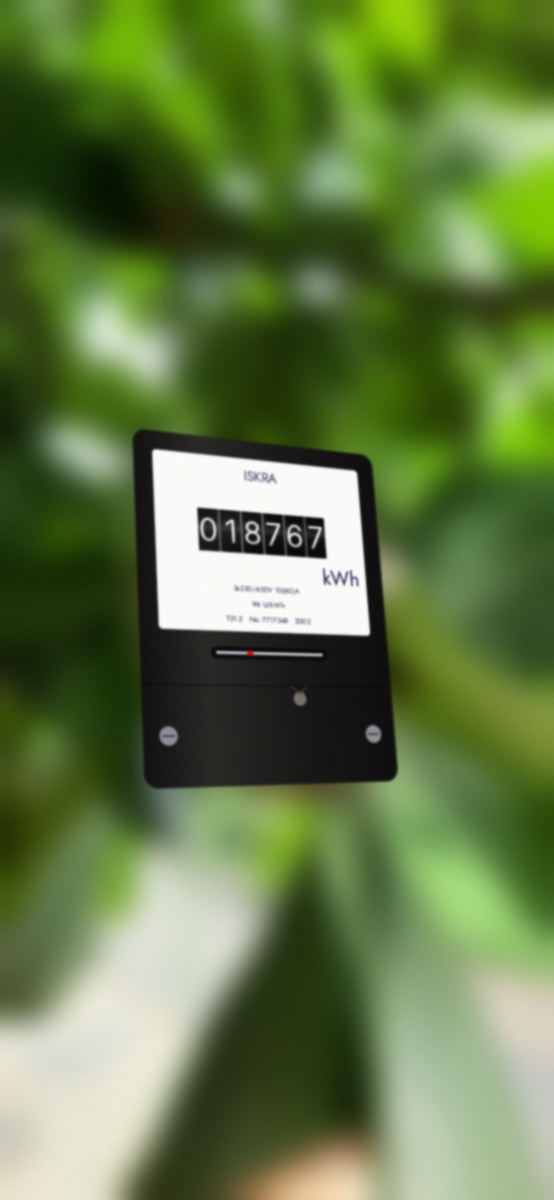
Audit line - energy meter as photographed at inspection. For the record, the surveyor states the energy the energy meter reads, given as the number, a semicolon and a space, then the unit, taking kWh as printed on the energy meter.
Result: 18767; kWh
